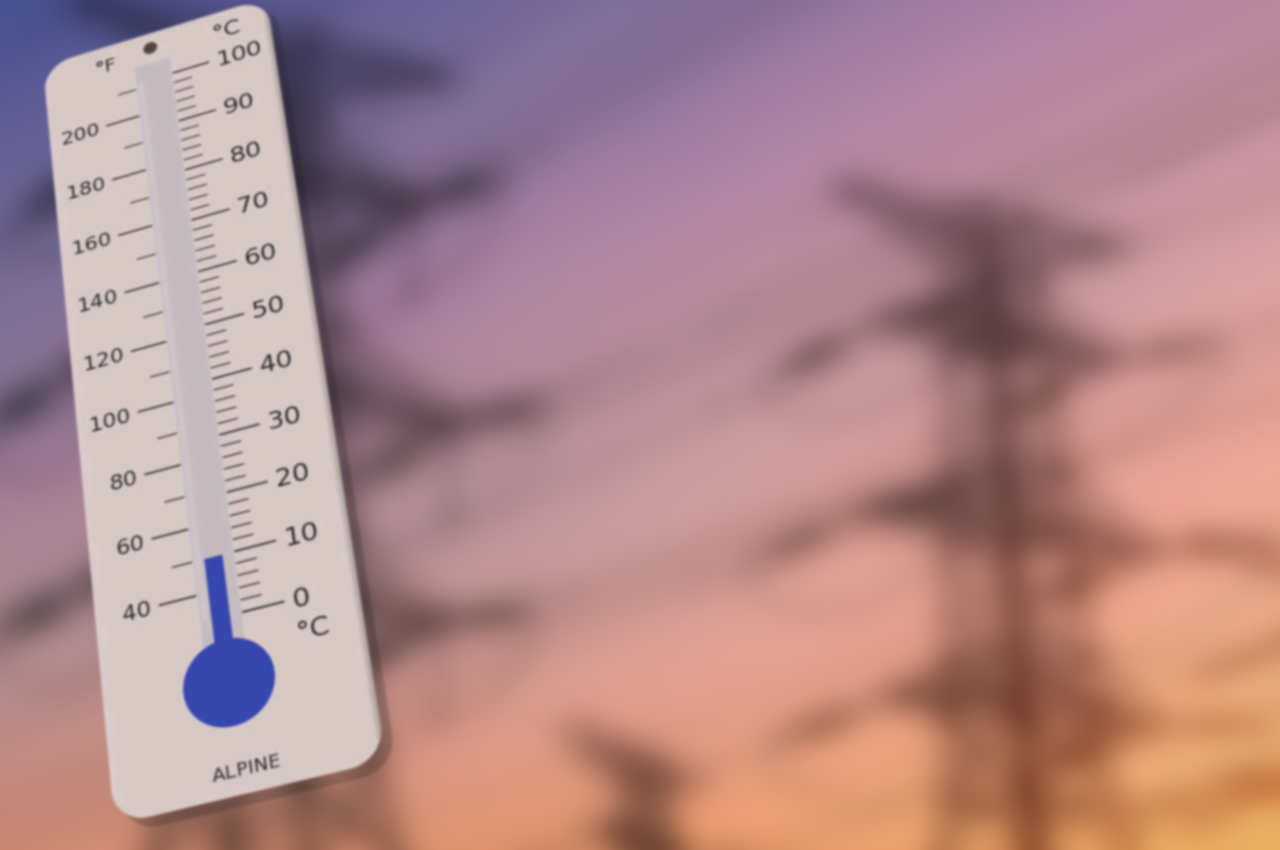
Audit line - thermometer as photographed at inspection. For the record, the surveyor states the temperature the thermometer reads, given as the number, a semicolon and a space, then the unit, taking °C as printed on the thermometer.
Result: 10; °C
